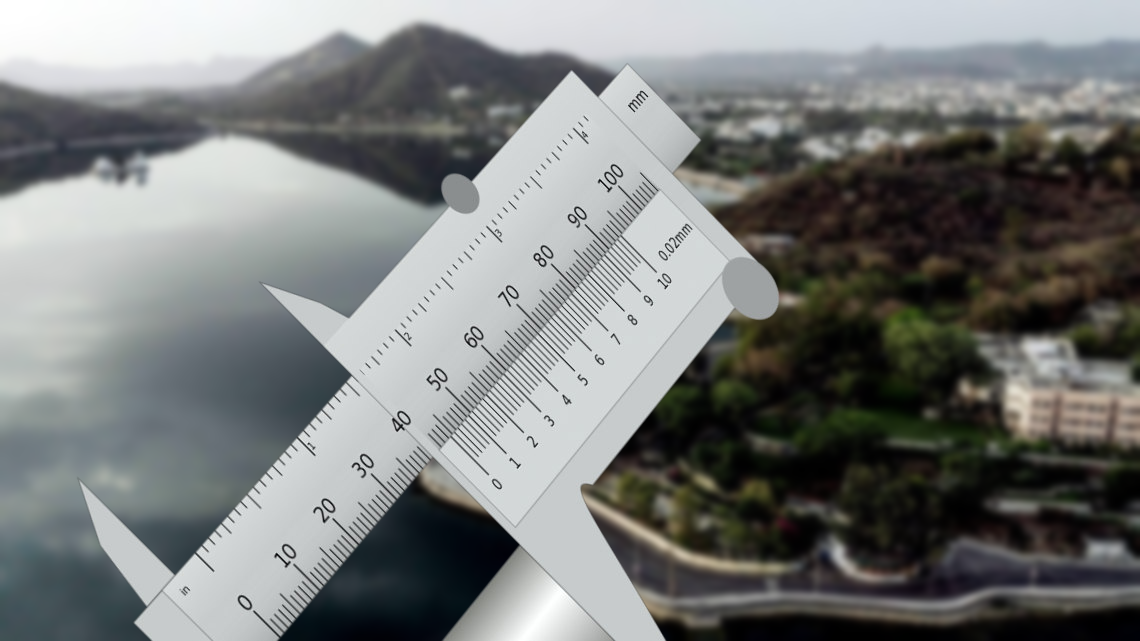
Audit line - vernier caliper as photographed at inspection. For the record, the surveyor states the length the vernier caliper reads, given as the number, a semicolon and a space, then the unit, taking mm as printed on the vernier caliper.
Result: 44.5; mm
